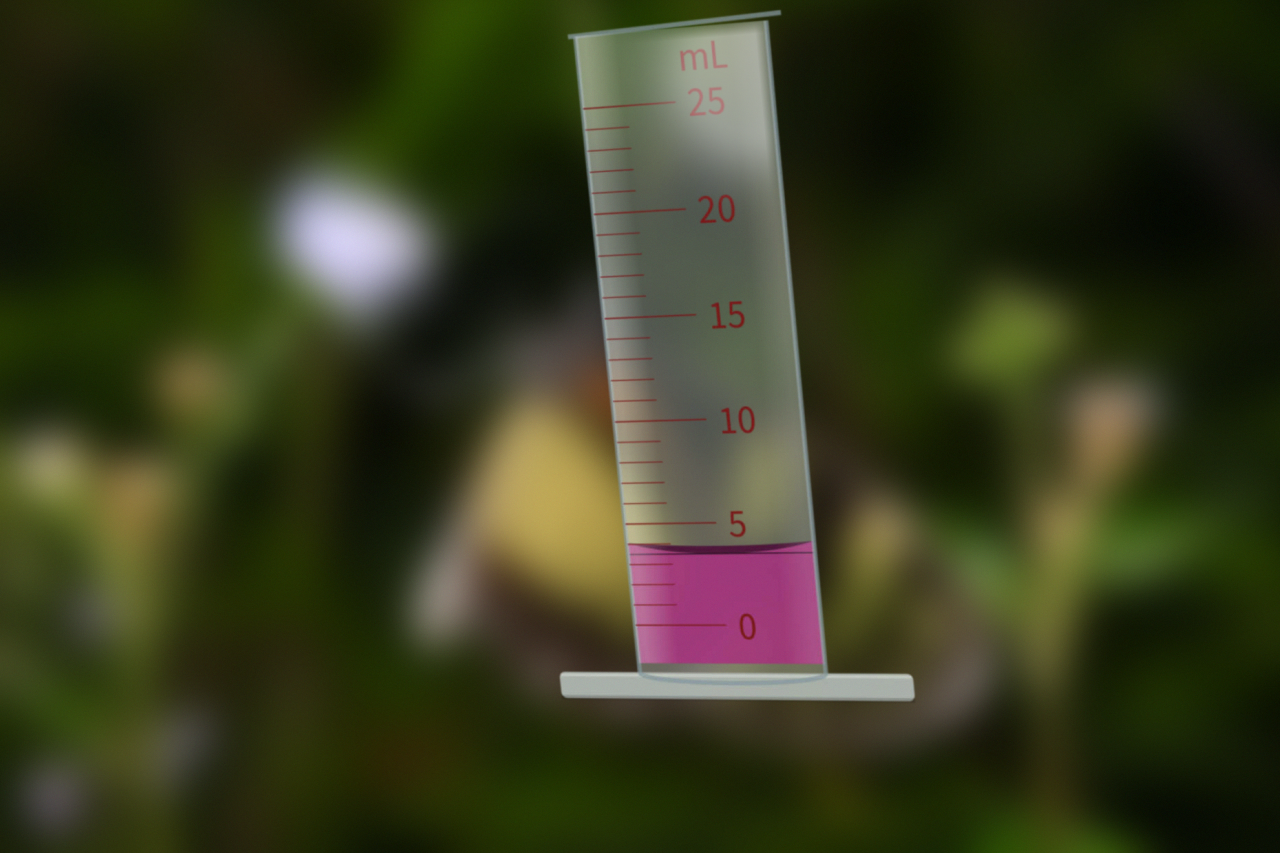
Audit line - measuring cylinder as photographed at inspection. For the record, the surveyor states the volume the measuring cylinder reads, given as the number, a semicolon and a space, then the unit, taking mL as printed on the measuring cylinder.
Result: 3.5; mL
